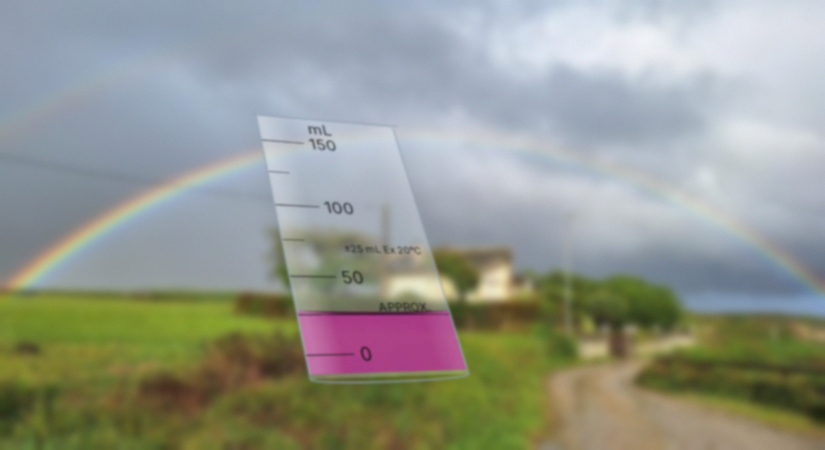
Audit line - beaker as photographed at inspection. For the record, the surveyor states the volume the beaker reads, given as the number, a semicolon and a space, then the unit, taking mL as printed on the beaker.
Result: 25; mL
